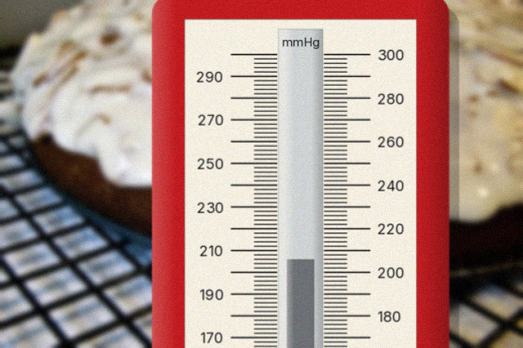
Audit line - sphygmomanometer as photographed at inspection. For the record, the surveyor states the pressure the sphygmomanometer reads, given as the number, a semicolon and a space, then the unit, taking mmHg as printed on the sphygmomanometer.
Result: 206; mmHg
